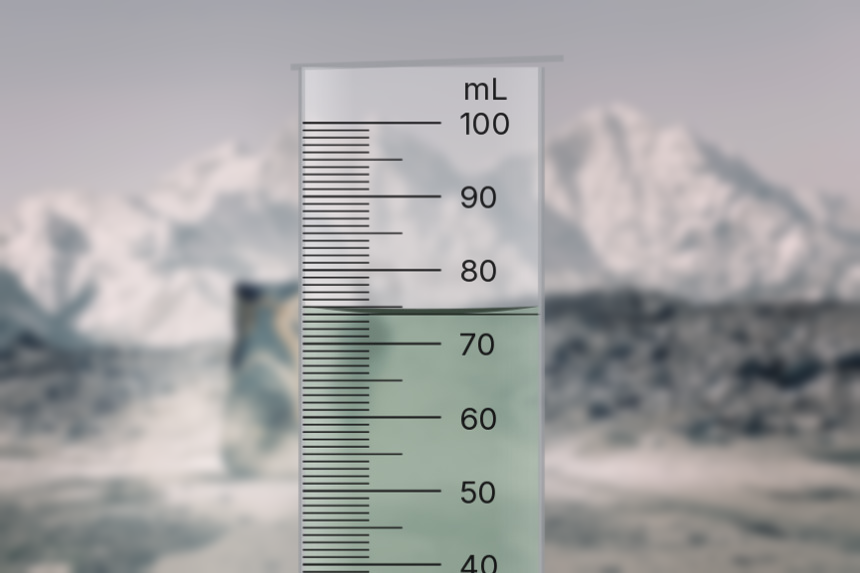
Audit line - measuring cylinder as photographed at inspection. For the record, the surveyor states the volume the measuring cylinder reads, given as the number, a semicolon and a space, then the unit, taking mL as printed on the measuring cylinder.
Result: 74; mL
